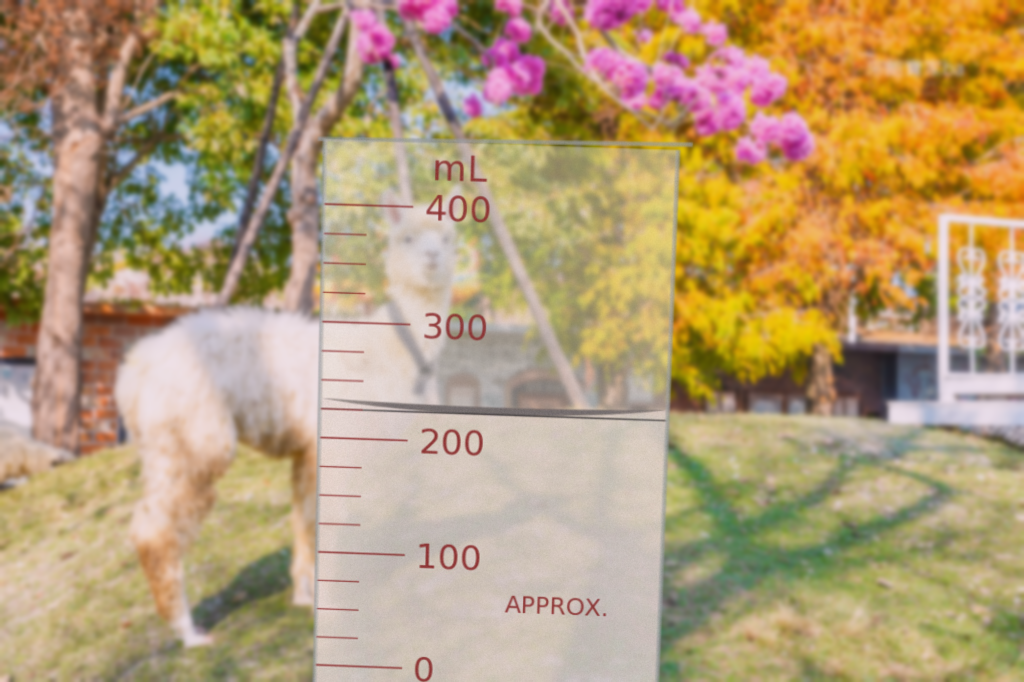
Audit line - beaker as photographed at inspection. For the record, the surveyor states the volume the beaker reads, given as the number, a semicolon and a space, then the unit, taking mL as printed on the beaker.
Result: 225; mL
